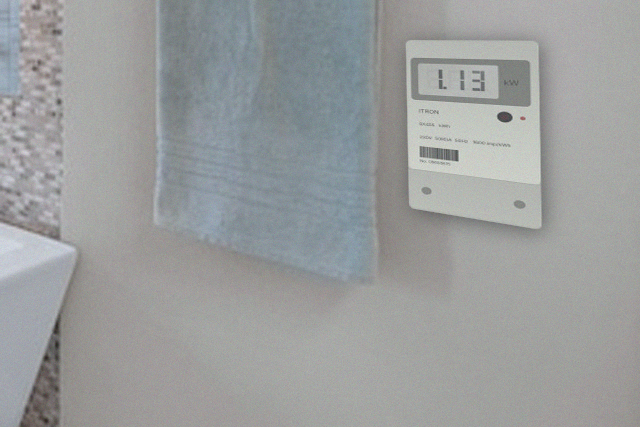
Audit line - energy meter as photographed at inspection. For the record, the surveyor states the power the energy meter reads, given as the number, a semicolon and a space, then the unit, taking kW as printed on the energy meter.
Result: 1.13; kW
